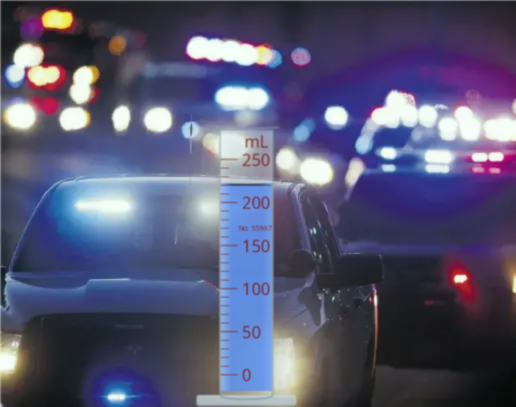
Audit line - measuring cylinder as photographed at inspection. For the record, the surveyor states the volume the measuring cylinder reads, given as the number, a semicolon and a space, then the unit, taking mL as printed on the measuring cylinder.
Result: 220; mL
